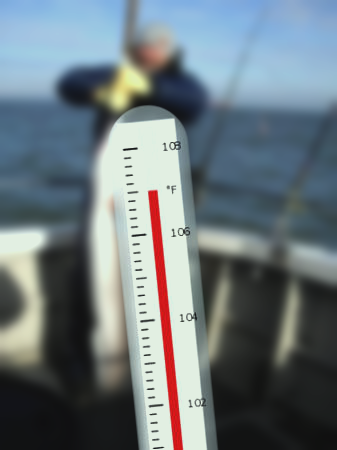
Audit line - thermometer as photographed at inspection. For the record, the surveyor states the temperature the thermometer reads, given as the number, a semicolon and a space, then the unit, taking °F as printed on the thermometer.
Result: 107; °F
